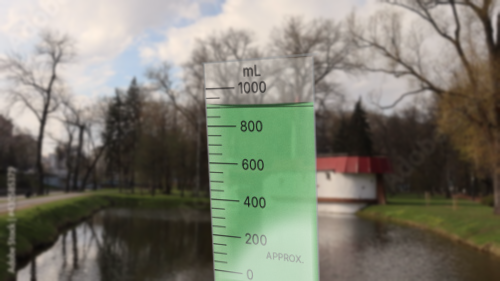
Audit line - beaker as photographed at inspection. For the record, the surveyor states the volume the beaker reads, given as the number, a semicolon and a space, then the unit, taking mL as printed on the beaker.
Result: 900; mL
